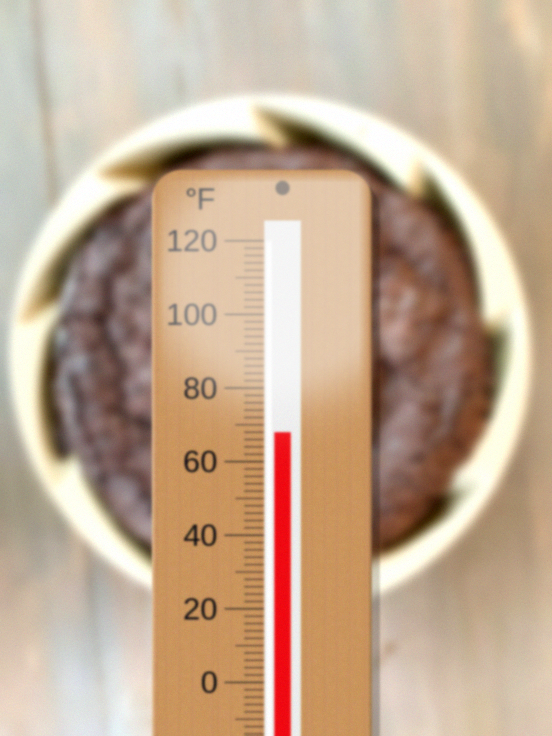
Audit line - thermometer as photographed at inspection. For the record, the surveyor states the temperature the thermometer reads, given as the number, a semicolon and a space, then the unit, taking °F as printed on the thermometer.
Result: 68; °F
